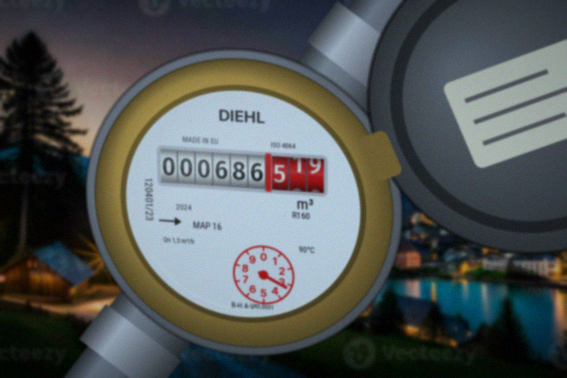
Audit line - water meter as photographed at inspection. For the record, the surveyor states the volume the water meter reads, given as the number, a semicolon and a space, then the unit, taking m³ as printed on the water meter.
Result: 686.5193; m³
